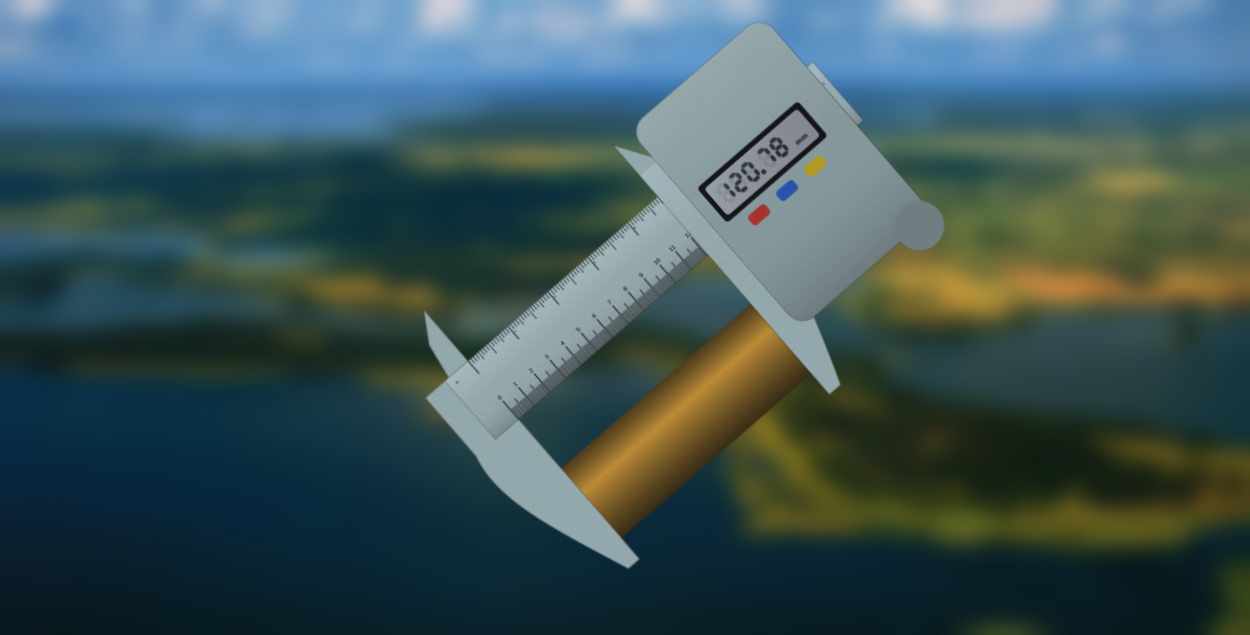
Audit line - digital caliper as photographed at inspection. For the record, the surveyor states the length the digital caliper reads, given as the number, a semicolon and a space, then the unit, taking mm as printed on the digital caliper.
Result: 120.78; mm
